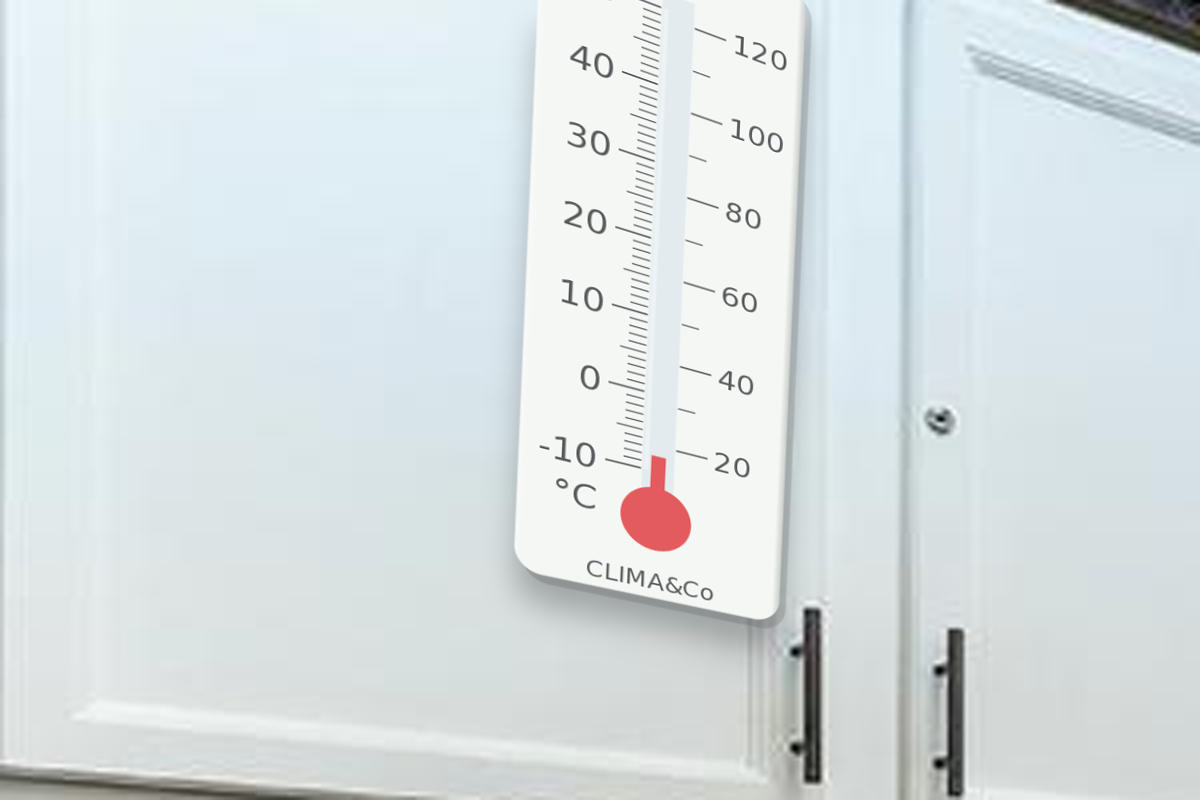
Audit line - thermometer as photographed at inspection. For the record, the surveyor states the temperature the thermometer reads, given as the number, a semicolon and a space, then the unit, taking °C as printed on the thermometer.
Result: -8; °C
